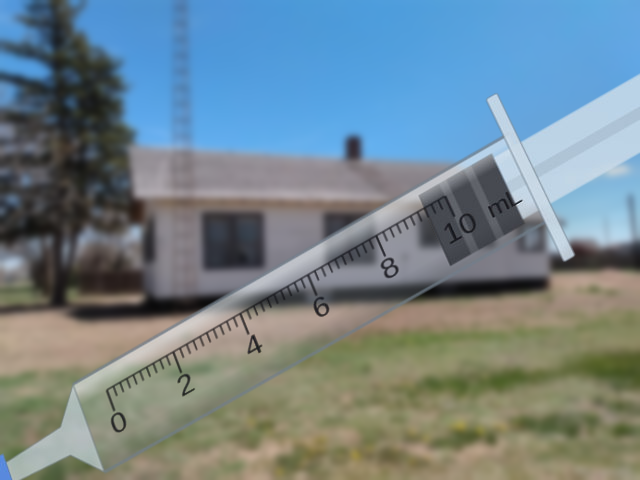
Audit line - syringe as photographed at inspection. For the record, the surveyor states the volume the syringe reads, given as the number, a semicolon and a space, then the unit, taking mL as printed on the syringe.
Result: 9.4; mL
